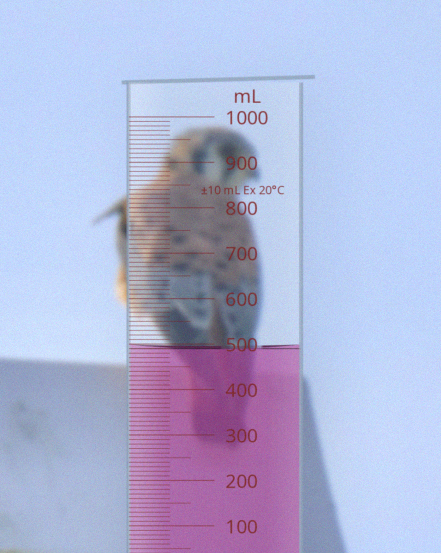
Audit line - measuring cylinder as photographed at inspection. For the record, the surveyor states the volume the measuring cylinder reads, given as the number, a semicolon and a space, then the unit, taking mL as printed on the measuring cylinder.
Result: 490; mL
